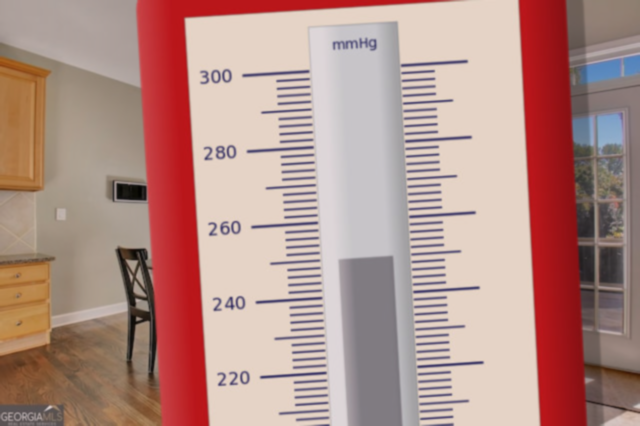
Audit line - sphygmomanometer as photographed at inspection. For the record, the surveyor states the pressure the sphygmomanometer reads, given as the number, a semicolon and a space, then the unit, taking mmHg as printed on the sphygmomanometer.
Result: 250; mmHg
